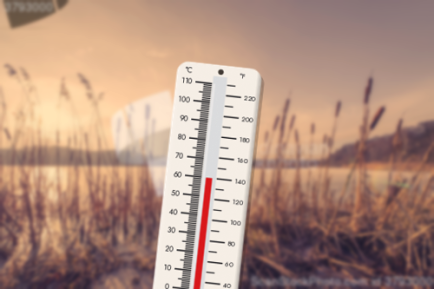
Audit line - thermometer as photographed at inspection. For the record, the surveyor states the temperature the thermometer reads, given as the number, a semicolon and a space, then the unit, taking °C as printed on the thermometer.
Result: 60; °C
